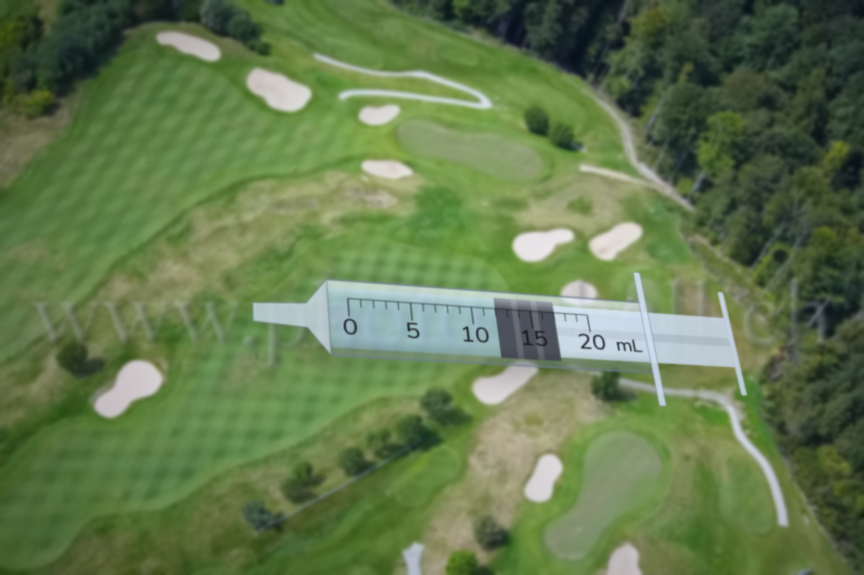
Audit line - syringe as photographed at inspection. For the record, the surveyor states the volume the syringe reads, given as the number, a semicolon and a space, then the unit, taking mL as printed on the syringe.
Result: 12; mL
